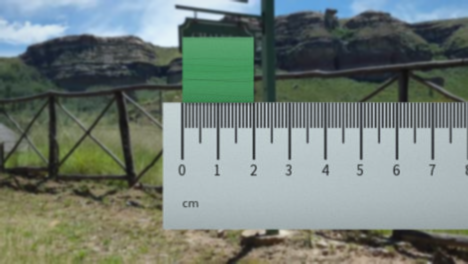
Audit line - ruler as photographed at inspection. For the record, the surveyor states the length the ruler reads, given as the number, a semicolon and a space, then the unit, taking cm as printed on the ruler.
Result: 2; cm
